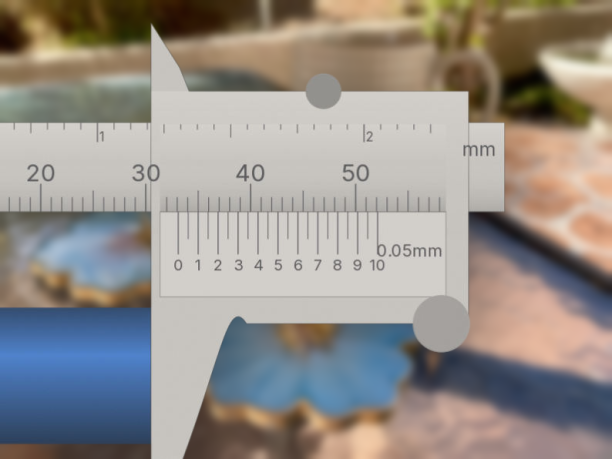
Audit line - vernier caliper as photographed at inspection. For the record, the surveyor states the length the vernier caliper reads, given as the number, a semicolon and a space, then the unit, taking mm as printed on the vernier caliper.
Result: 33.1; mm
